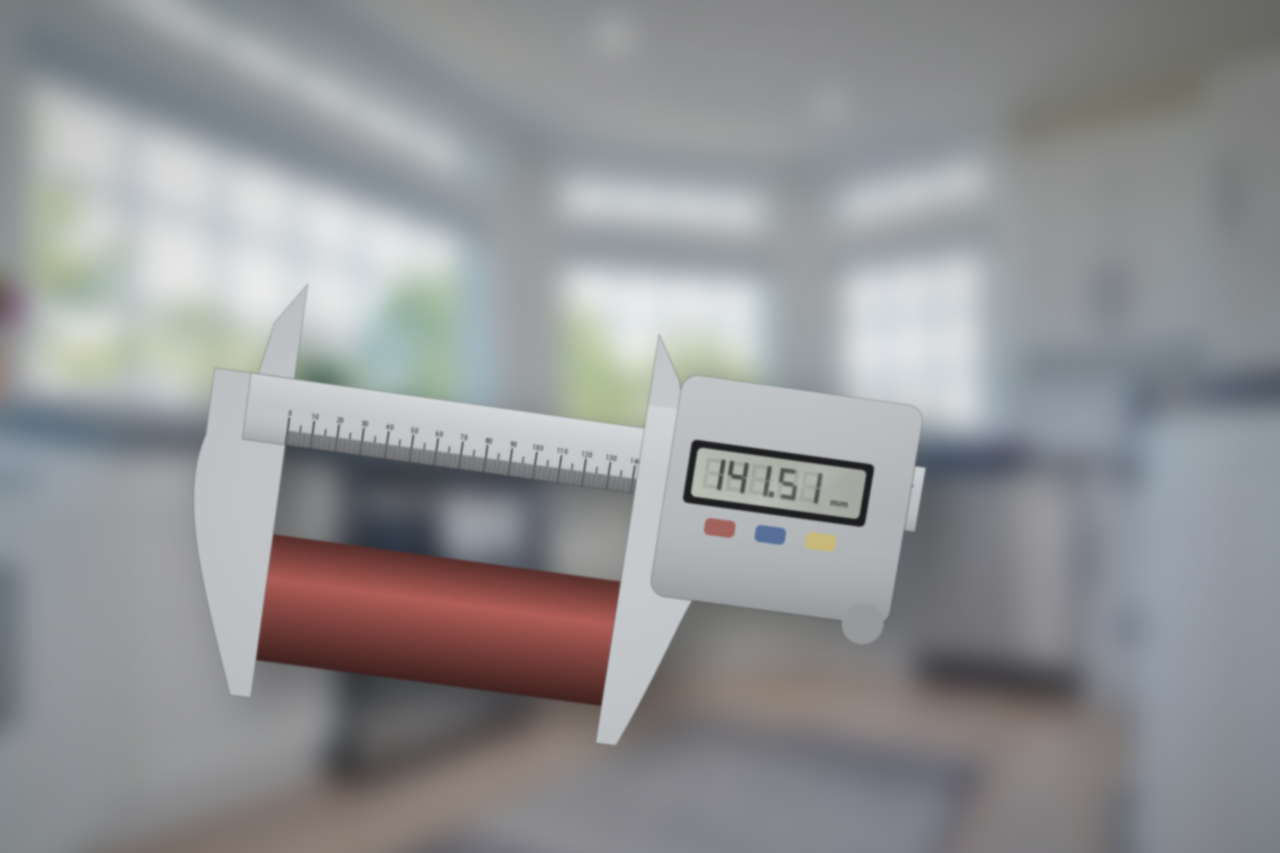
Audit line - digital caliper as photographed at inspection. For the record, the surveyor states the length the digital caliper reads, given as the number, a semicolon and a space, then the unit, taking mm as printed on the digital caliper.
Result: 141.51; mm
